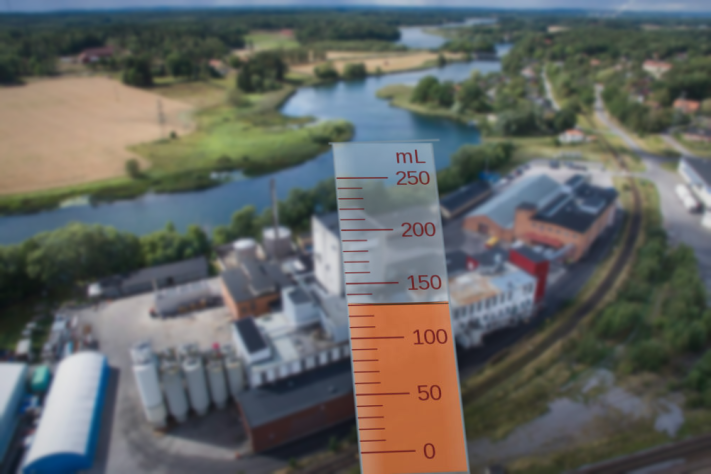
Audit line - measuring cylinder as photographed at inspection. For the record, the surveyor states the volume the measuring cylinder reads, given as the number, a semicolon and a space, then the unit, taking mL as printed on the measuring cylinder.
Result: 130; mL
